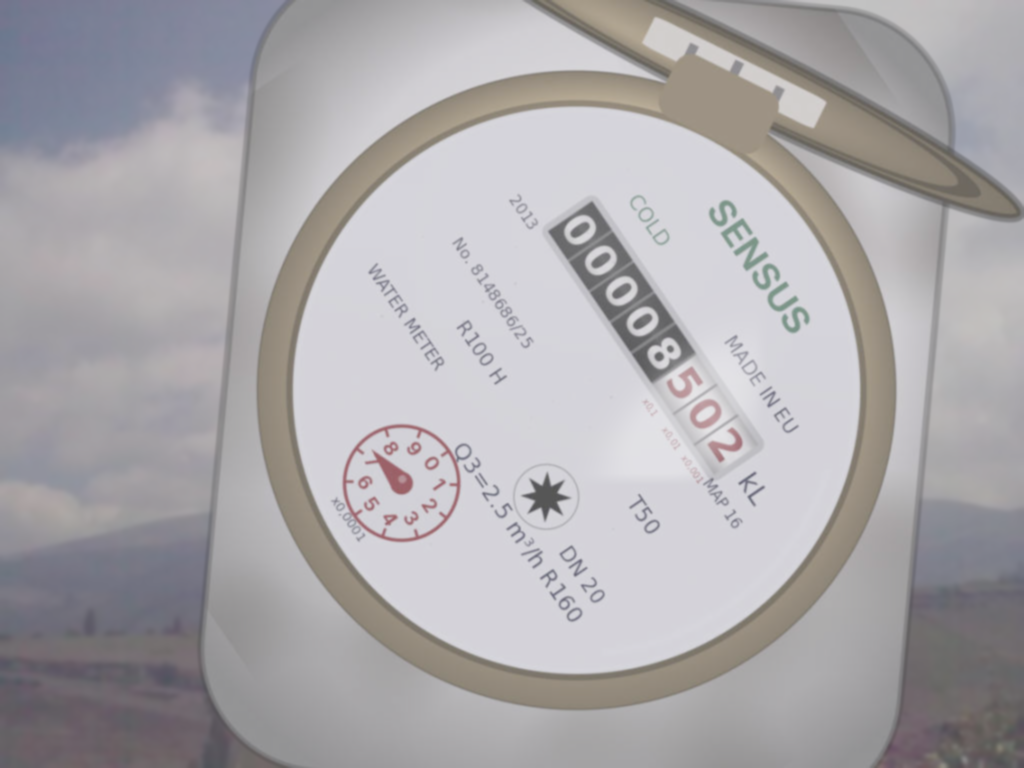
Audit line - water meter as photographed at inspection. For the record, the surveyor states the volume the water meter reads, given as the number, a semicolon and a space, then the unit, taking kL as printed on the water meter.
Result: 8.5027; kL
